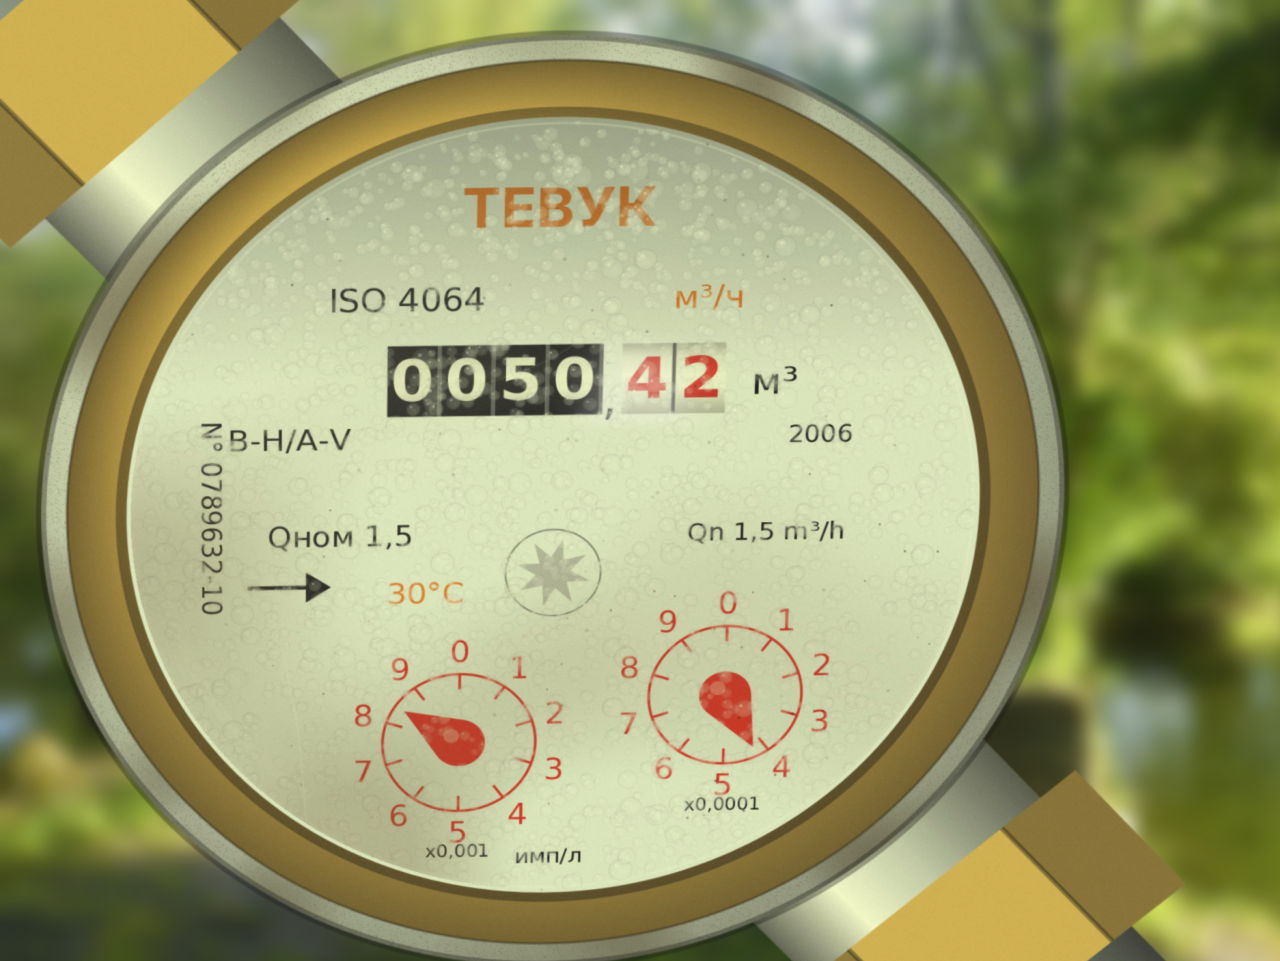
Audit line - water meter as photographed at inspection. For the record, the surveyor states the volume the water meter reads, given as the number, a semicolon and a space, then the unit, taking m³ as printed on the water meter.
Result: 50.4284; m³
